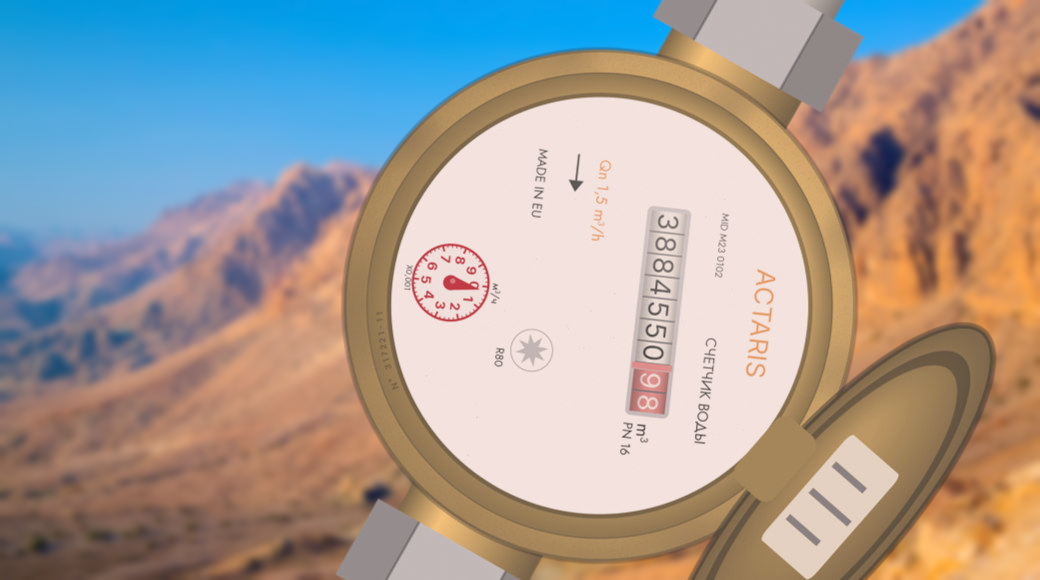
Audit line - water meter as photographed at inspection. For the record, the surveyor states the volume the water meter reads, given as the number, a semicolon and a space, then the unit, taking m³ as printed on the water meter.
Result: 3884550.980; m³
